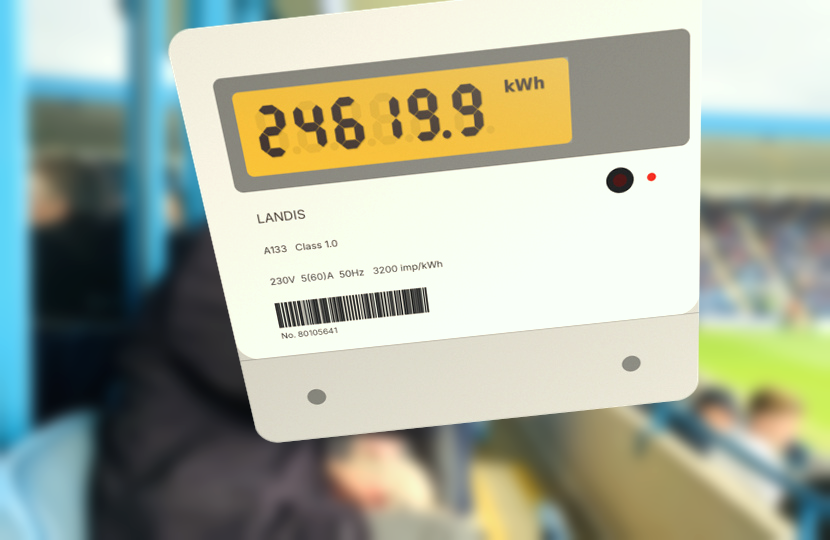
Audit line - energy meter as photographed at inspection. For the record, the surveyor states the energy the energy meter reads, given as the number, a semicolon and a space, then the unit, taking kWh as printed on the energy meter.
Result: 24619.9; kWh
